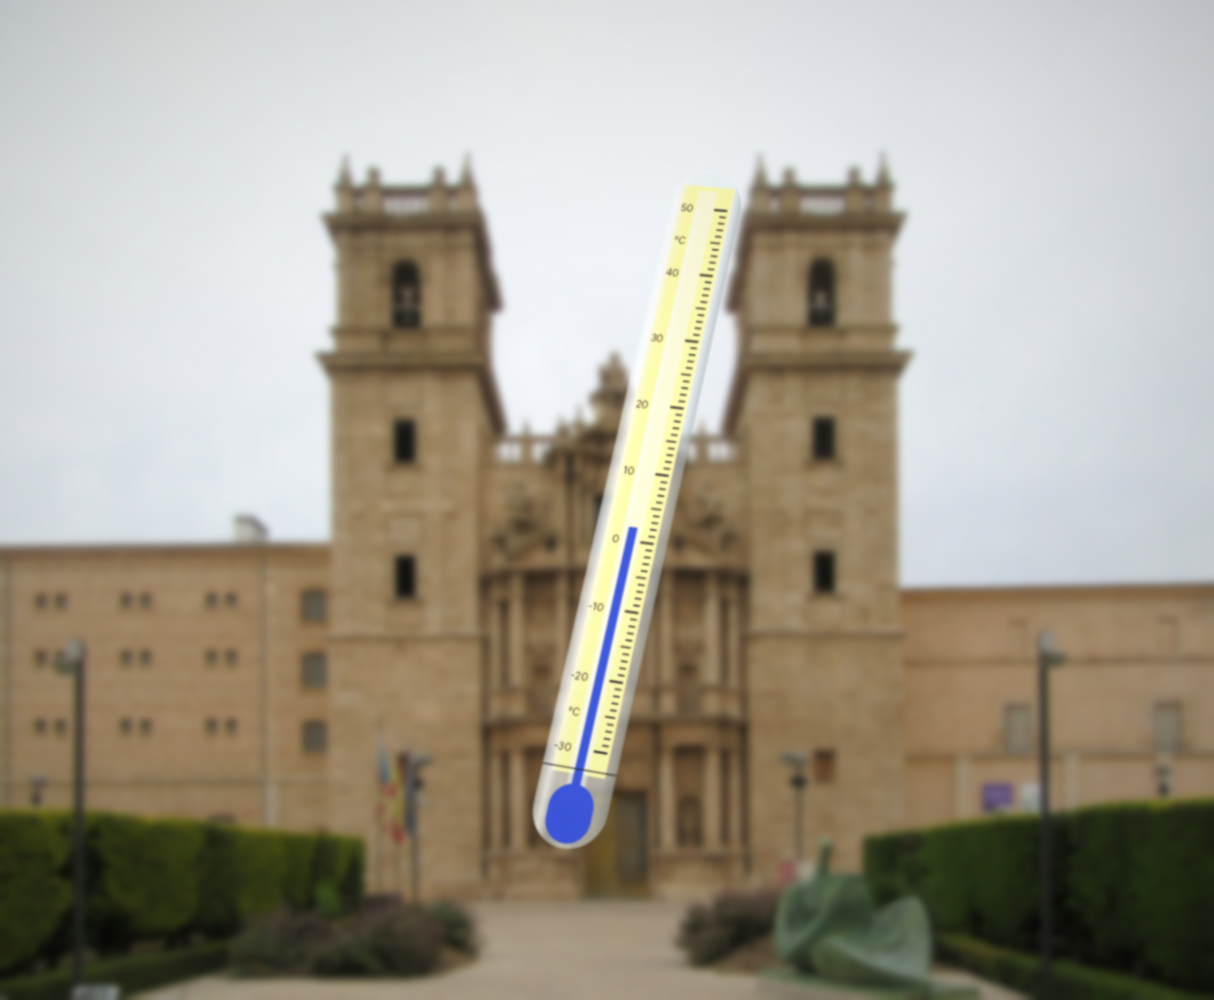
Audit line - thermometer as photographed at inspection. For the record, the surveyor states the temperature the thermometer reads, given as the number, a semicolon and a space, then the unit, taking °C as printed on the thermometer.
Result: 2; °C
